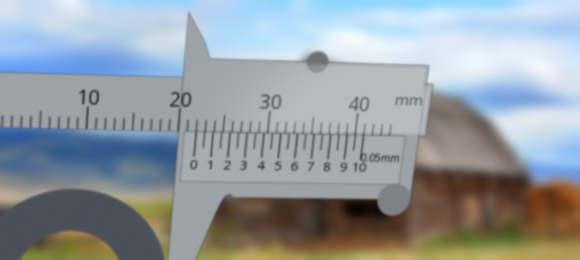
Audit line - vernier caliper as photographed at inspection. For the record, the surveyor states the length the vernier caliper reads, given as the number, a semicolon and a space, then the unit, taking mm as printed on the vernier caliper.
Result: 22.0; mm
